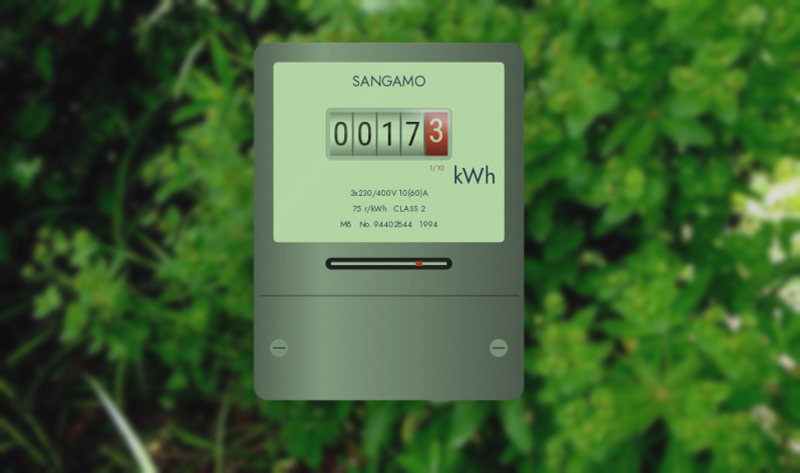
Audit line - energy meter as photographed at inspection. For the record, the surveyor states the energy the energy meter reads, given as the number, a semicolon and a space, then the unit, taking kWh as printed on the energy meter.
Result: 17.3; kWh
